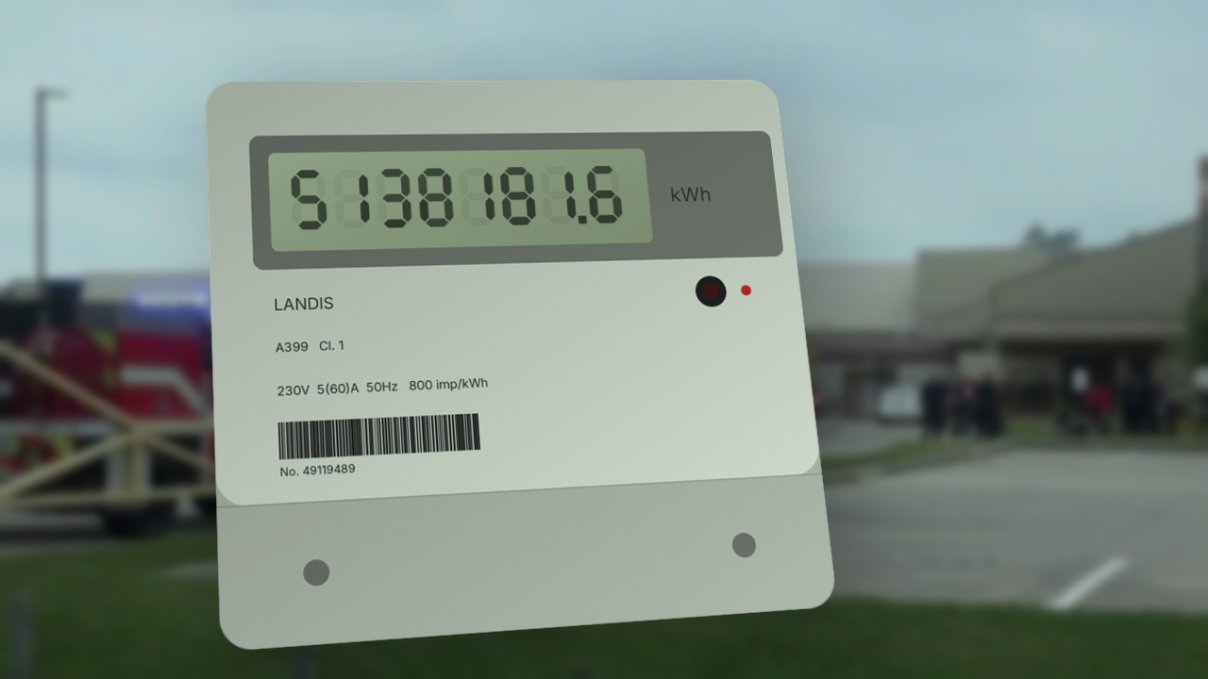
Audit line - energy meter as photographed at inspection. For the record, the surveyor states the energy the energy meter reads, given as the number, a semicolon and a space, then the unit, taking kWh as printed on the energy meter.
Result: 5138181.6; kWh
